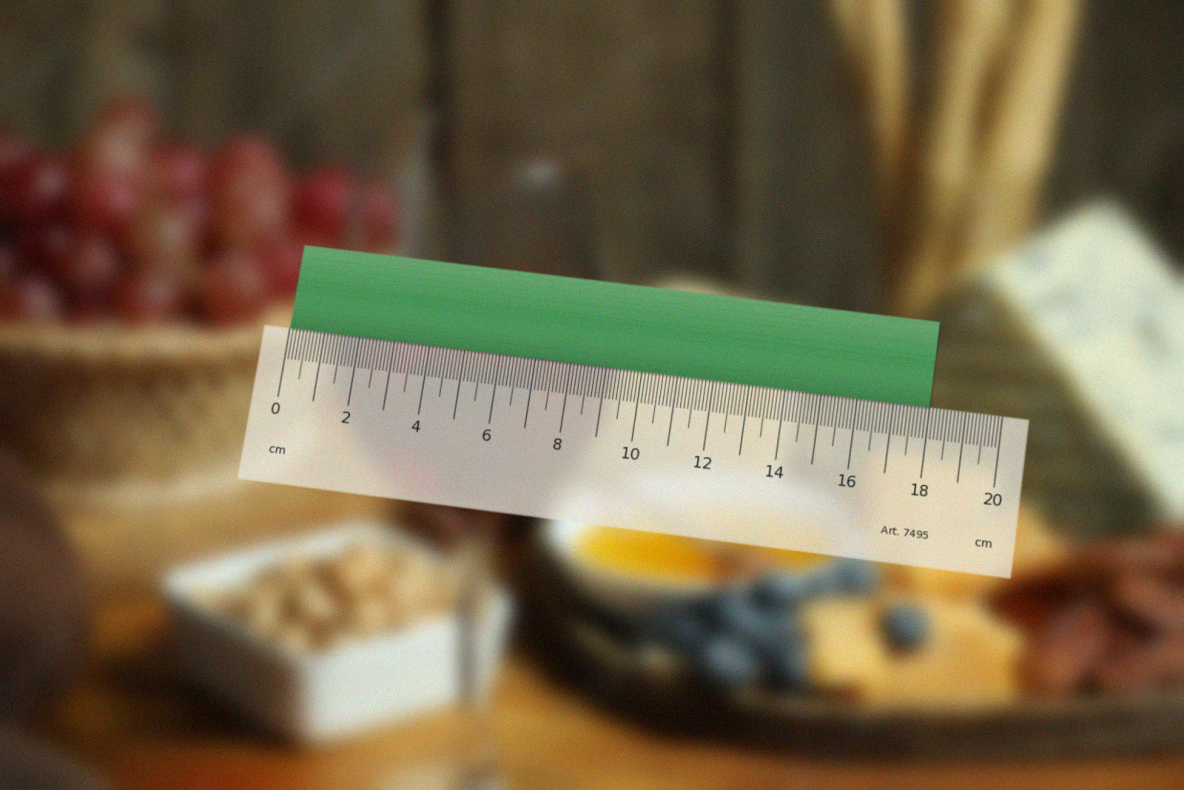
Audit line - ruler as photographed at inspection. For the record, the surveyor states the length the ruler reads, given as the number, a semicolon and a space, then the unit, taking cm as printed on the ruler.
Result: 18; cm
